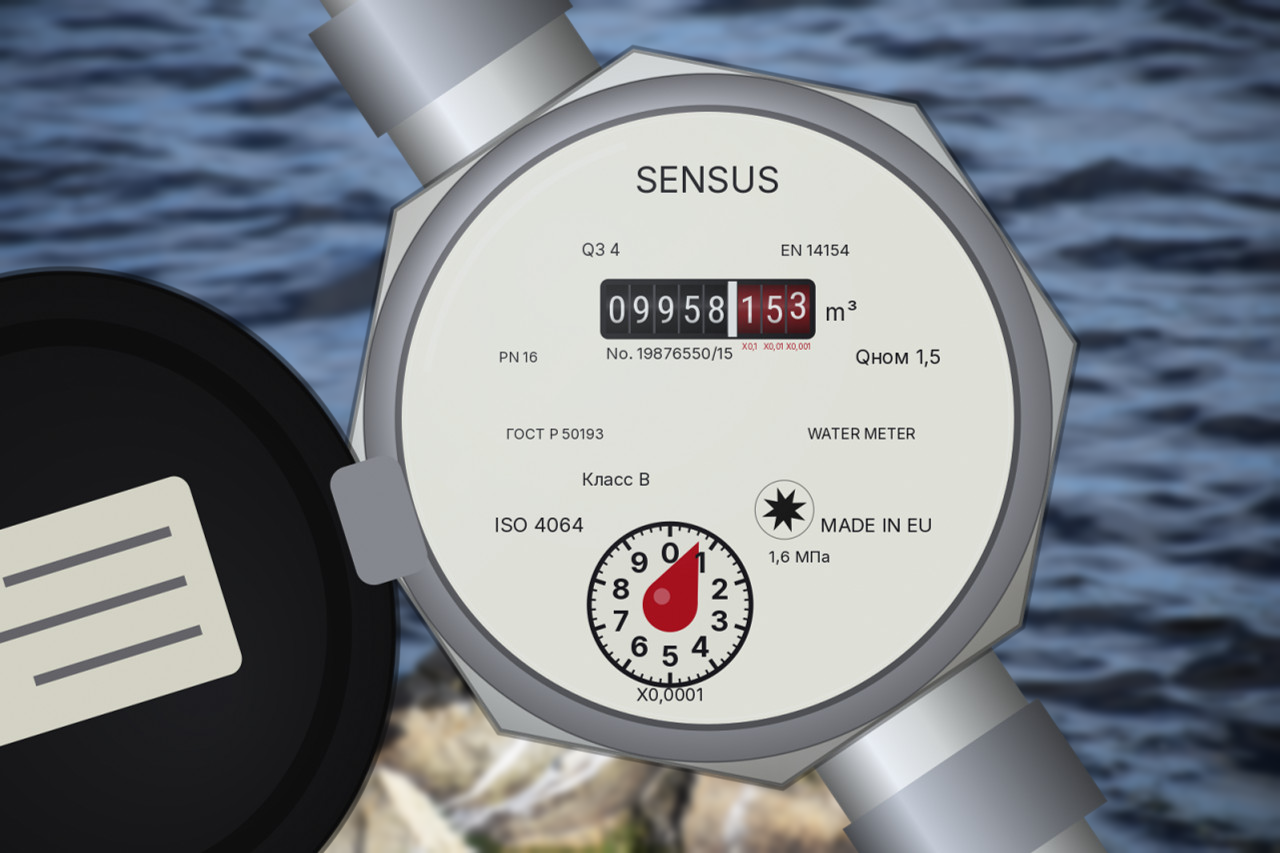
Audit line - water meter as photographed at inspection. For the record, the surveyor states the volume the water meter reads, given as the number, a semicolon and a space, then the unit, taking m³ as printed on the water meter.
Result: 9958.1530; m³
